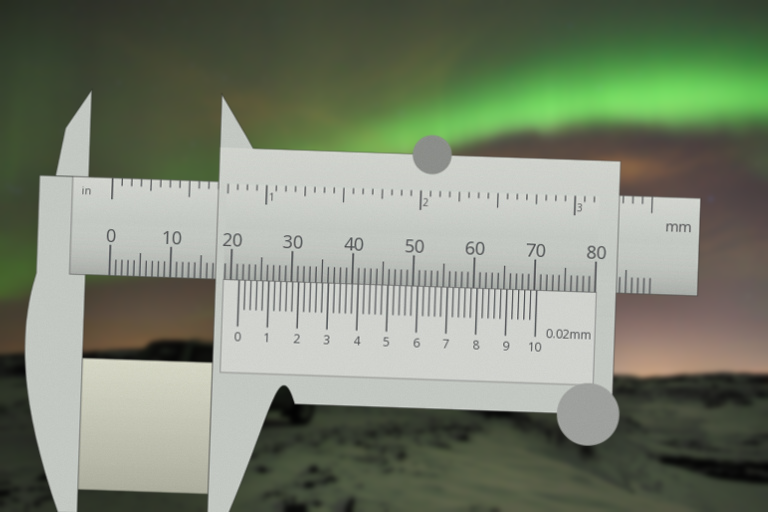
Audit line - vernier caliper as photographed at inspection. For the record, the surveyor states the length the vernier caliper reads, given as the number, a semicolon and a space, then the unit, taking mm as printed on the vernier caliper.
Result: 21.4; mm
